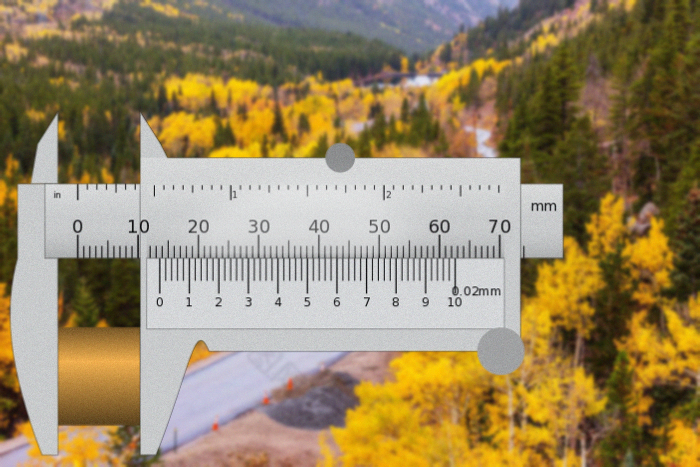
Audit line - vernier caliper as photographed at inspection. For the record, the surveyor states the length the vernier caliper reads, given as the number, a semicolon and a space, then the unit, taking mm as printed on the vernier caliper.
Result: 13.6; mm
